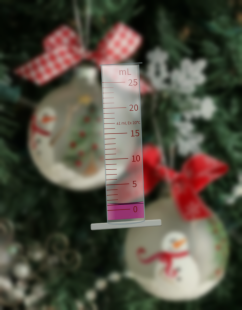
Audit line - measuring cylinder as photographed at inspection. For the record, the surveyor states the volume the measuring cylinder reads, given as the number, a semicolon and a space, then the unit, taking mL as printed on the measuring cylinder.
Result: 1; mL
